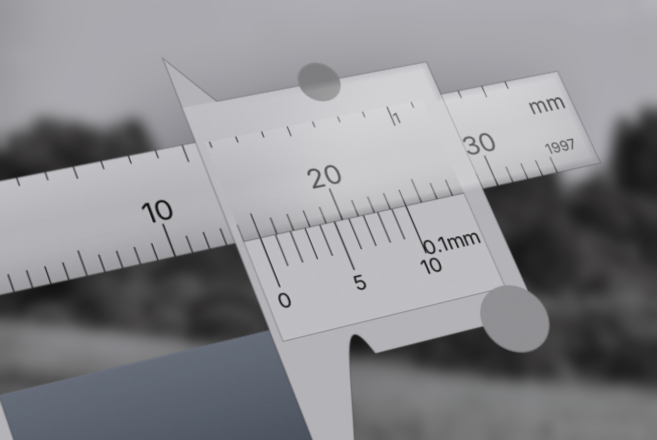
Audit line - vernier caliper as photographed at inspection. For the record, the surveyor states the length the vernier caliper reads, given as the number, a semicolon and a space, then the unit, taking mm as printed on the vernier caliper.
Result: 15.0; mm
